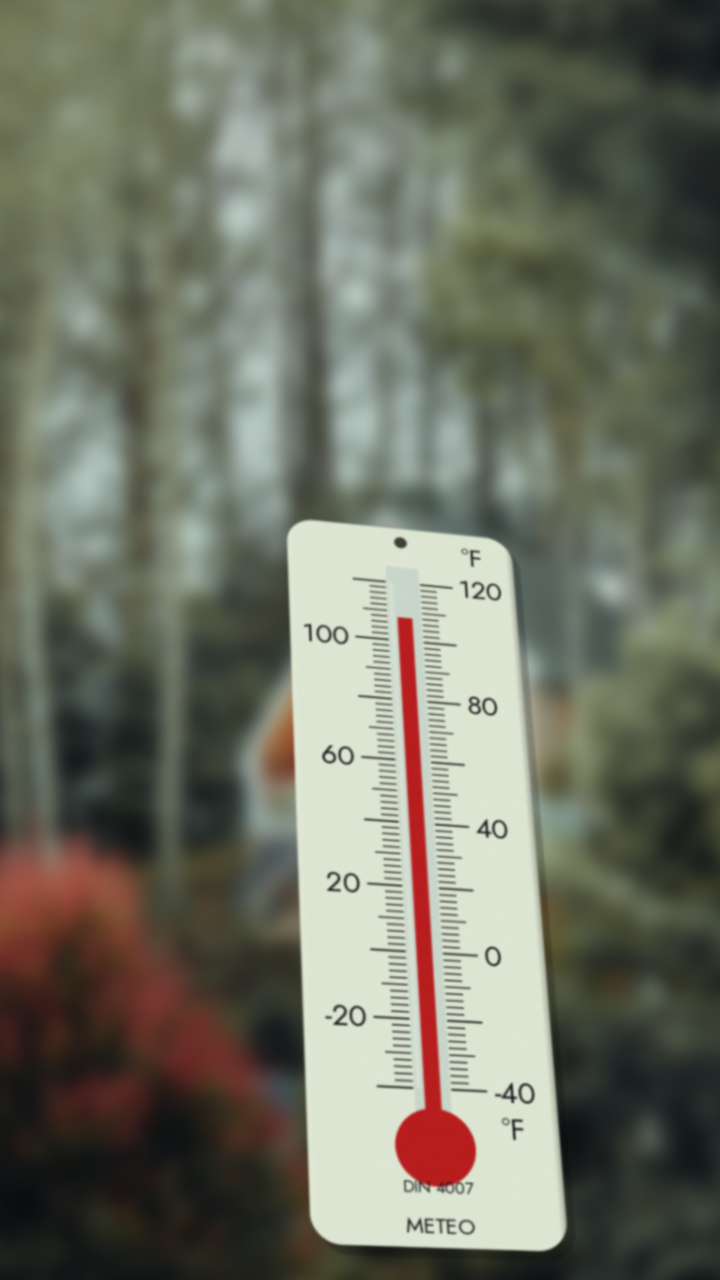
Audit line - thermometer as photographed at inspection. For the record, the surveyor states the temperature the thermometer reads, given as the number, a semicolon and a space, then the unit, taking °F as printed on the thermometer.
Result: 108; °F
